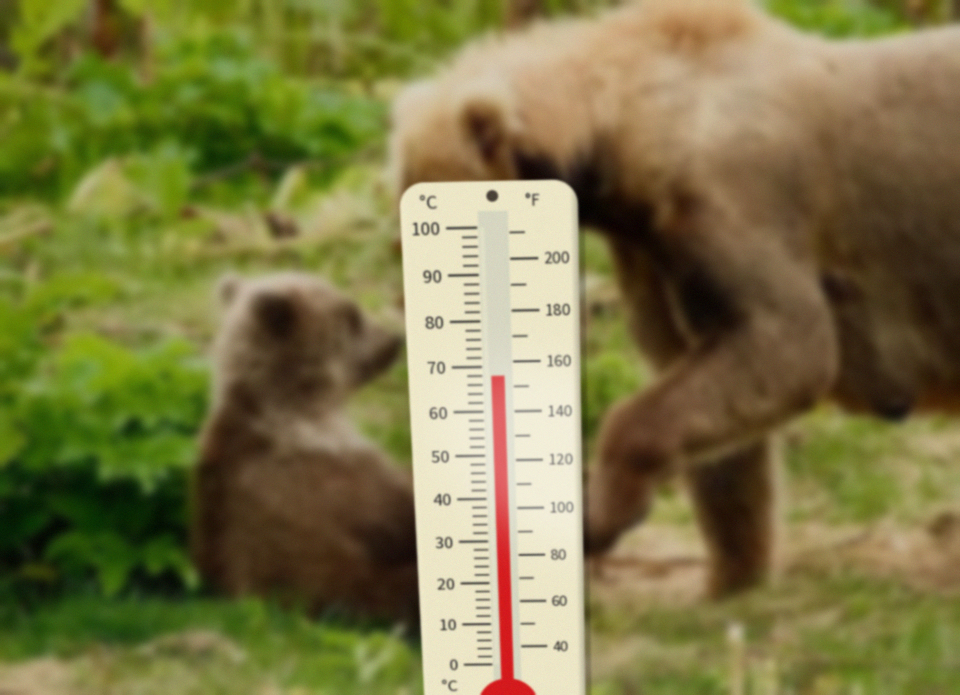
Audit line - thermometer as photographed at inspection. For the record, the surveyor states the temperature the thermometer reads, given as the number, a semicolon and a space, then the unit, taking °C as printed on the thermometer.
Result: 68; °C
